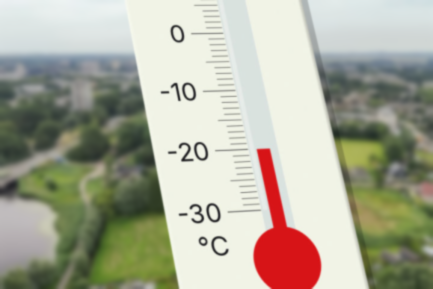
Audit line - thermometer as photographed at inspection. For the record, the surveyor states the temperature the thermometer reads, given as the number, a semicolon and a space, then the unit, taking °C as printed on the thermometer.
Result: -20; °C
